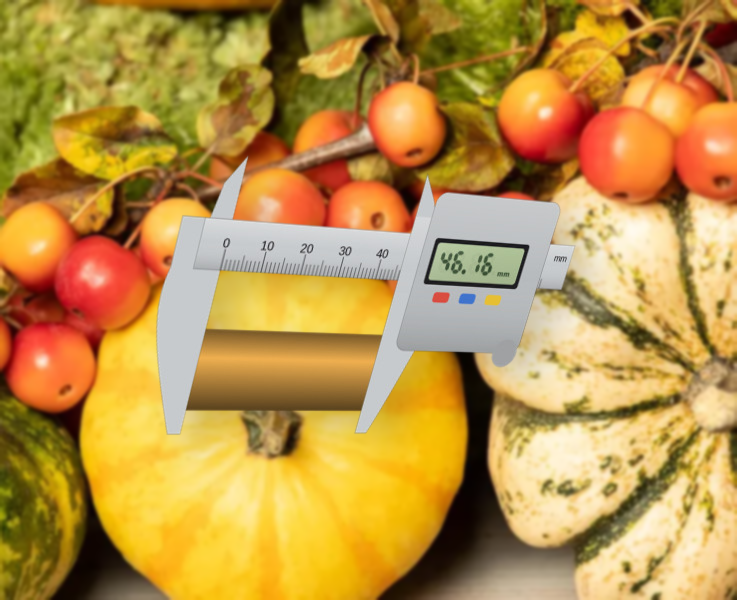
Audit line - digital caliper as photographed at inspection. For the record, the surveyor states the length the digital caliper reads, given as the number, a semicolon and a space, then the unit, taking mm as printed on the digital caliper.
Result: 46.16; mm
